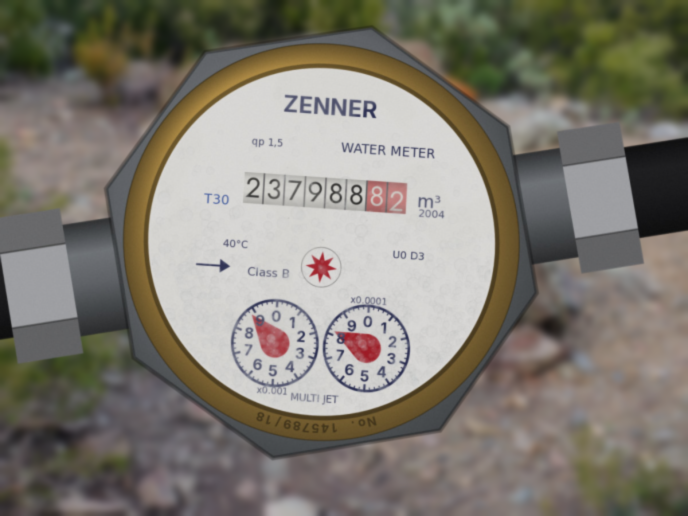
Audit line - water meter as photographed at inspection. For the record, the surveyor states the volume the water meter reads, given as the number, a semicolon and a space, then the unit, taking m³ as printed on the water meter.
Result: 237988.8188; m³
